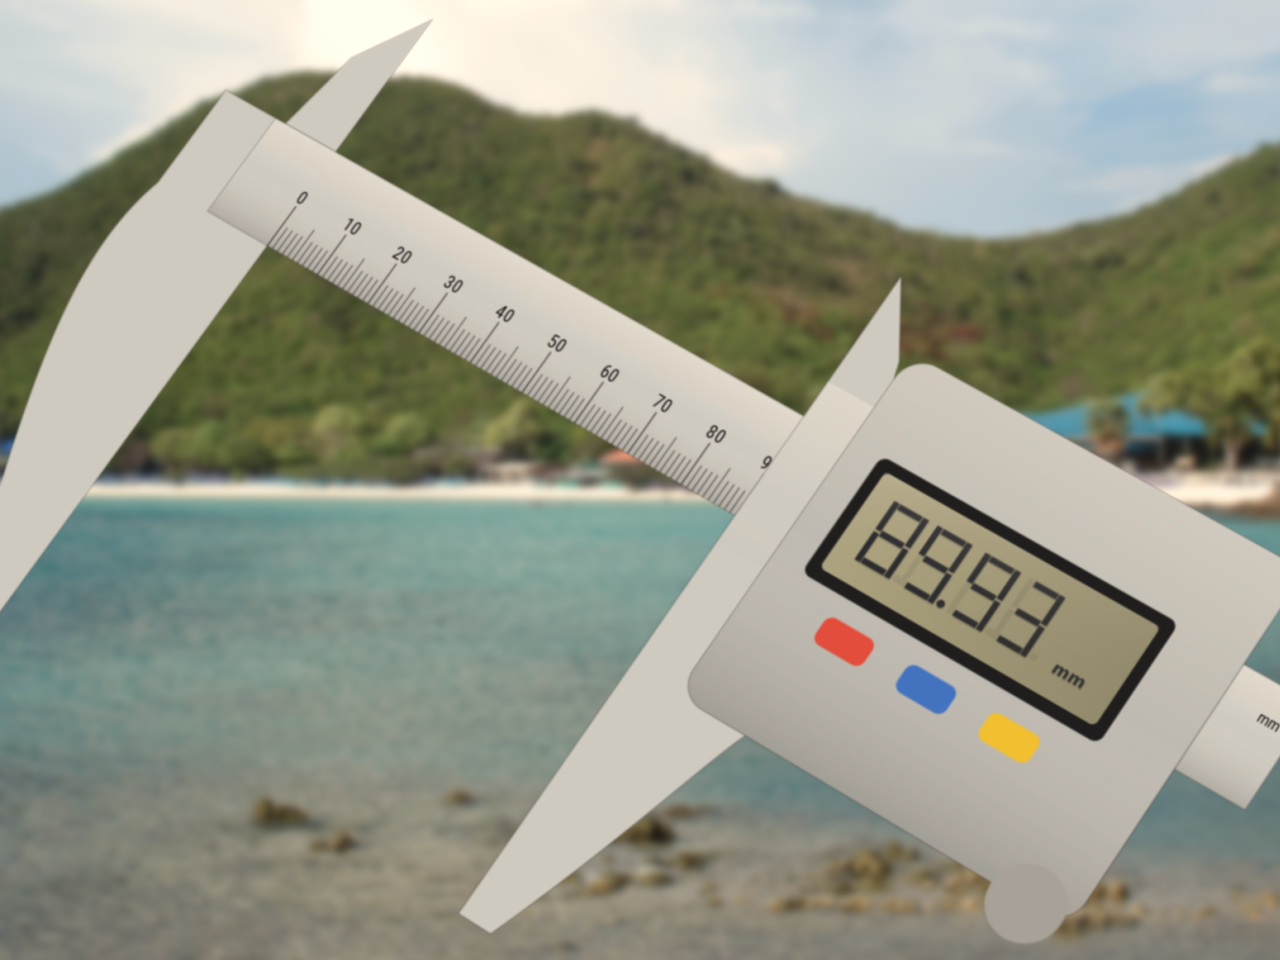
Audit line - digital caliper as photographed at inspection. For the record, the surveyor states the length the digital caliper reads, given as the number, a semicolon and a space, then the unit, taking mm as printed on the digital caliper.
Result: 89.93; mm
